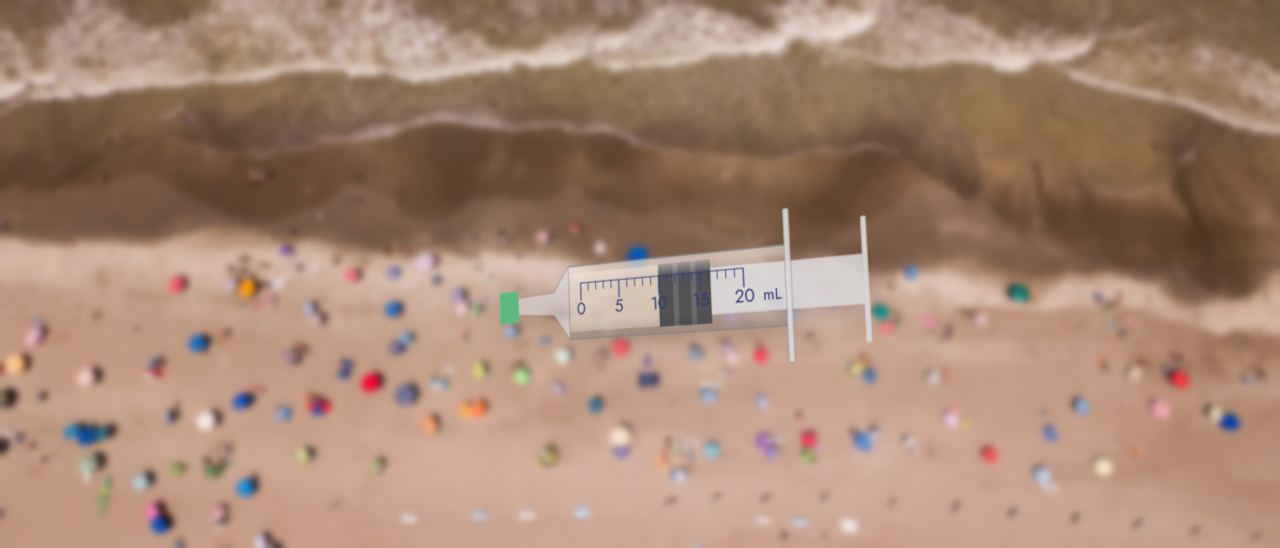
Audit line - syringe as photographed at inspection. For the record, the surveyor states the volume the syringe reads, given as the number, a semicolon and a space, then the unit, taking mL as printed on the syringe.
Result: 10; mL
